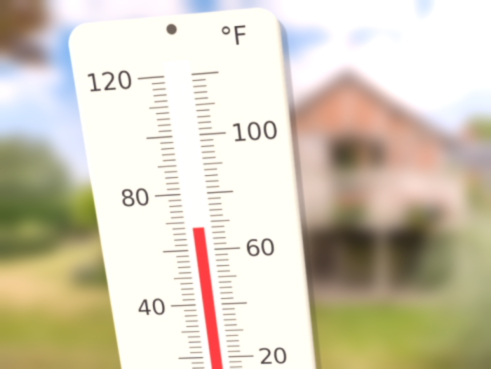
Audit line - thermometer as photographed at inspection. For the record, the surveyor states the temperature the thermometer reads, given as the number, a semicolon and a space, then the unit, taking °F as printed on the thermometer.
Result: 68; °F
